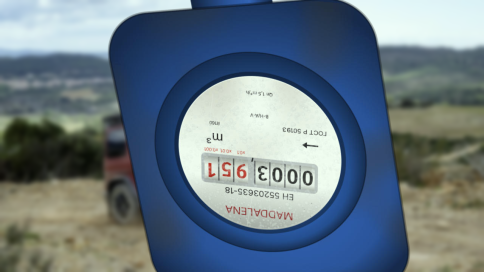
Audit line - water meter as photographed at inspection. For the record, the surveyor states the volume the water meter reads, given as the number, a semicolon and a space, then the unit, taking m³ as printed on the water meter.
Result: 3.951; m³
